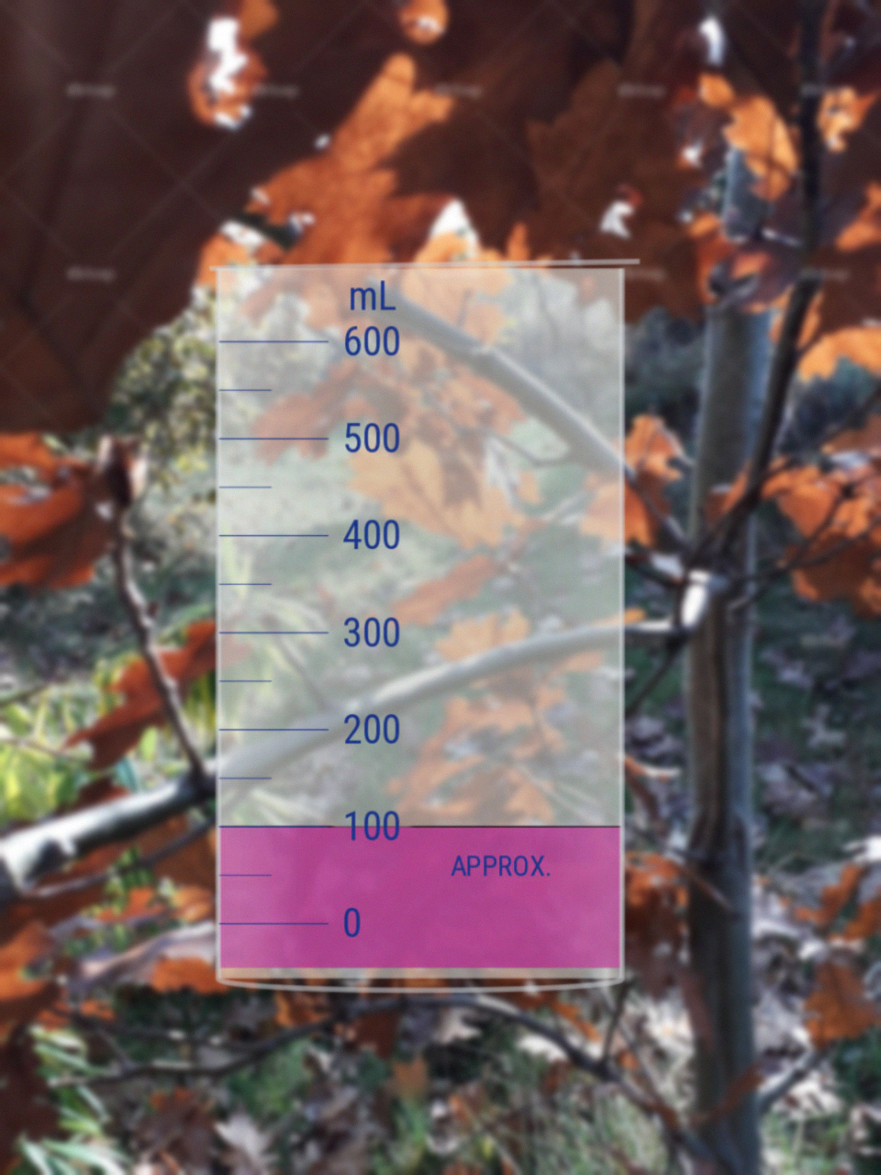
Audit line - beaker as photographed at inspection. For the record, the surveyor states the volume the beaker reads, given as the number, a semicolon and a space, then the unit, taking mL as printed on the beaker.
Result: 100; mL
